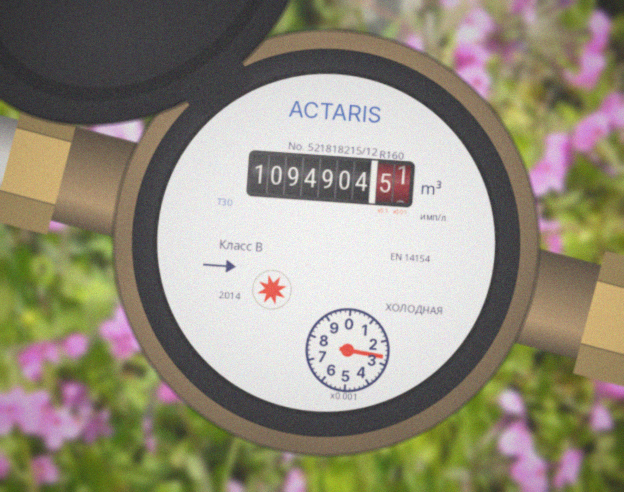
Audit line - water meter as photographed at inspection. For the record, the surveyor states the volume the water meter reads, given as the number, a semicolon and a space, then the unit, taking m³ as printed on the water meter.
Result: 1094904.512; m³
